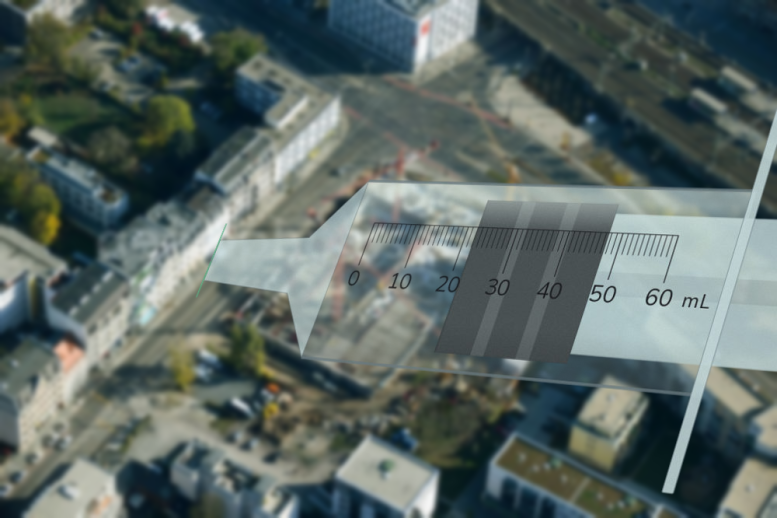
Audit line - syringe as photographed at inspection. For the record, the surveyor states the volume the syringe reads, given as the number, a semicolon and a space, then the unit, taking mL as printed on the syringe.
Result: 22; mL
